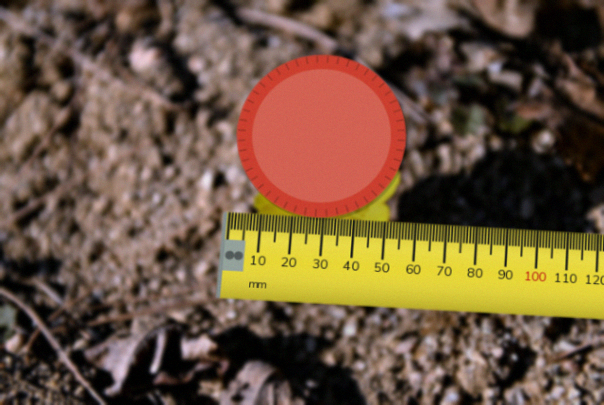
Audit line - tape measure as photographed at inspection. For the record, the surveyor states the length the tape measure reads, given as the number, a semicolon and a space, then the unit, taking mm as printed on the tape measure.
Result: 55; mm
